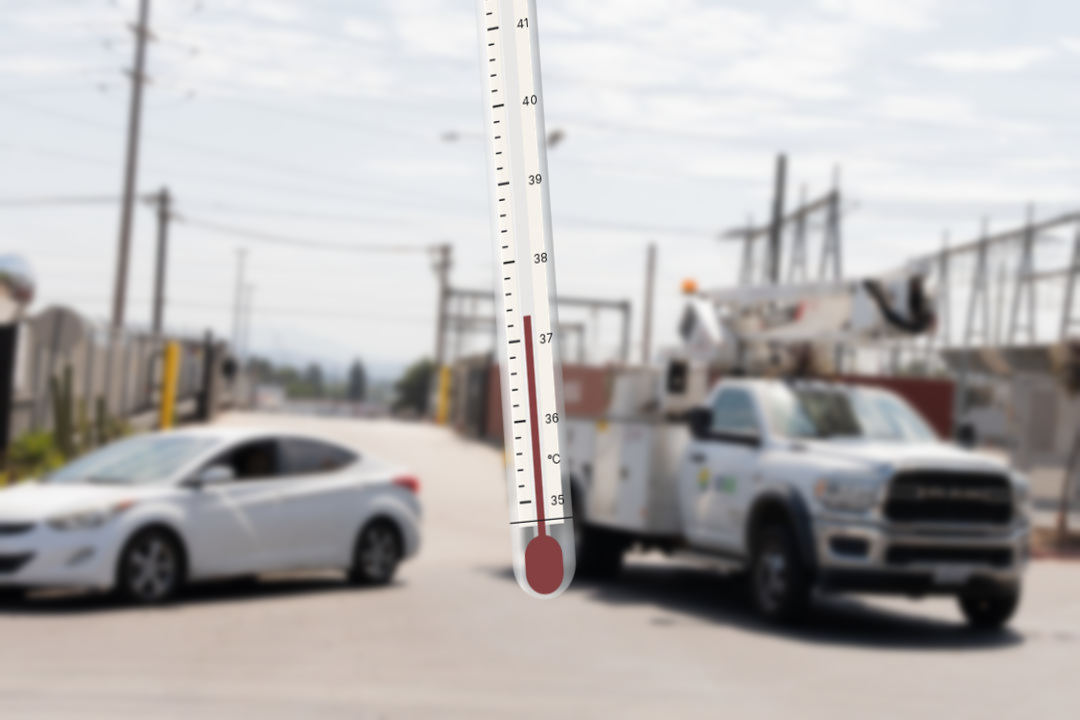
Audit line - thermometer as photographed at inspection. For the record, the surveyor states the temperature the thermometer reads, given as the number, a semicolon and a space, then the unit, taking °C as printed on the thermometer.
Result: 37.3; °C
